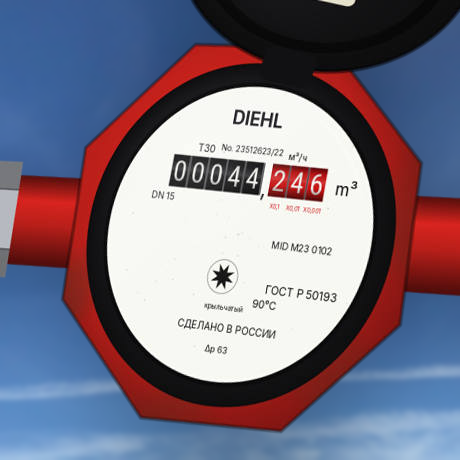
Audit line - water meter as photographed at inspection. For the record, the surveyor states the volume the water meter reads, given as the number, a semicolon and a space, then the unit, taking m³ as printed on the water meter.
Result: 44.246; m³
